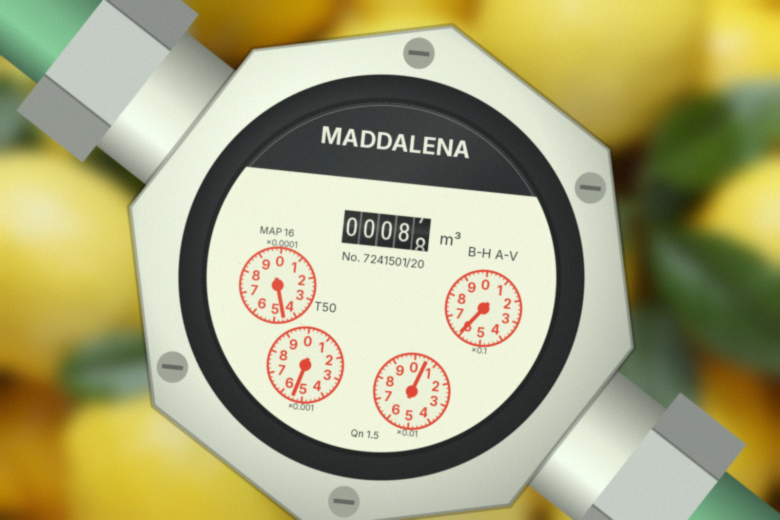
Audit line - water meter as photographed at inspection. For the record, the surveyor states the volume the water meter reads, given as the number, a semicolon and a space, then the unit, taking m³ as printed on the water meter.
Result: 87.6054; m³
